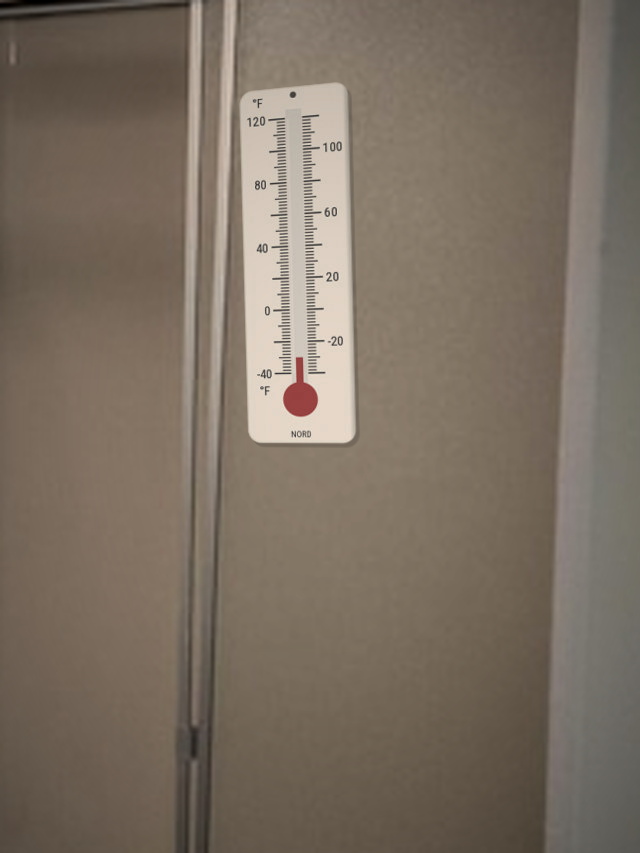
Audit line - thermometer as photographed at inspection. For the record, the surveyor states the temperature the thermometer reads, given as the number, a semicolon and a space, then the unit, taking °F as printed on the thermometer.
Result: -30; °F
